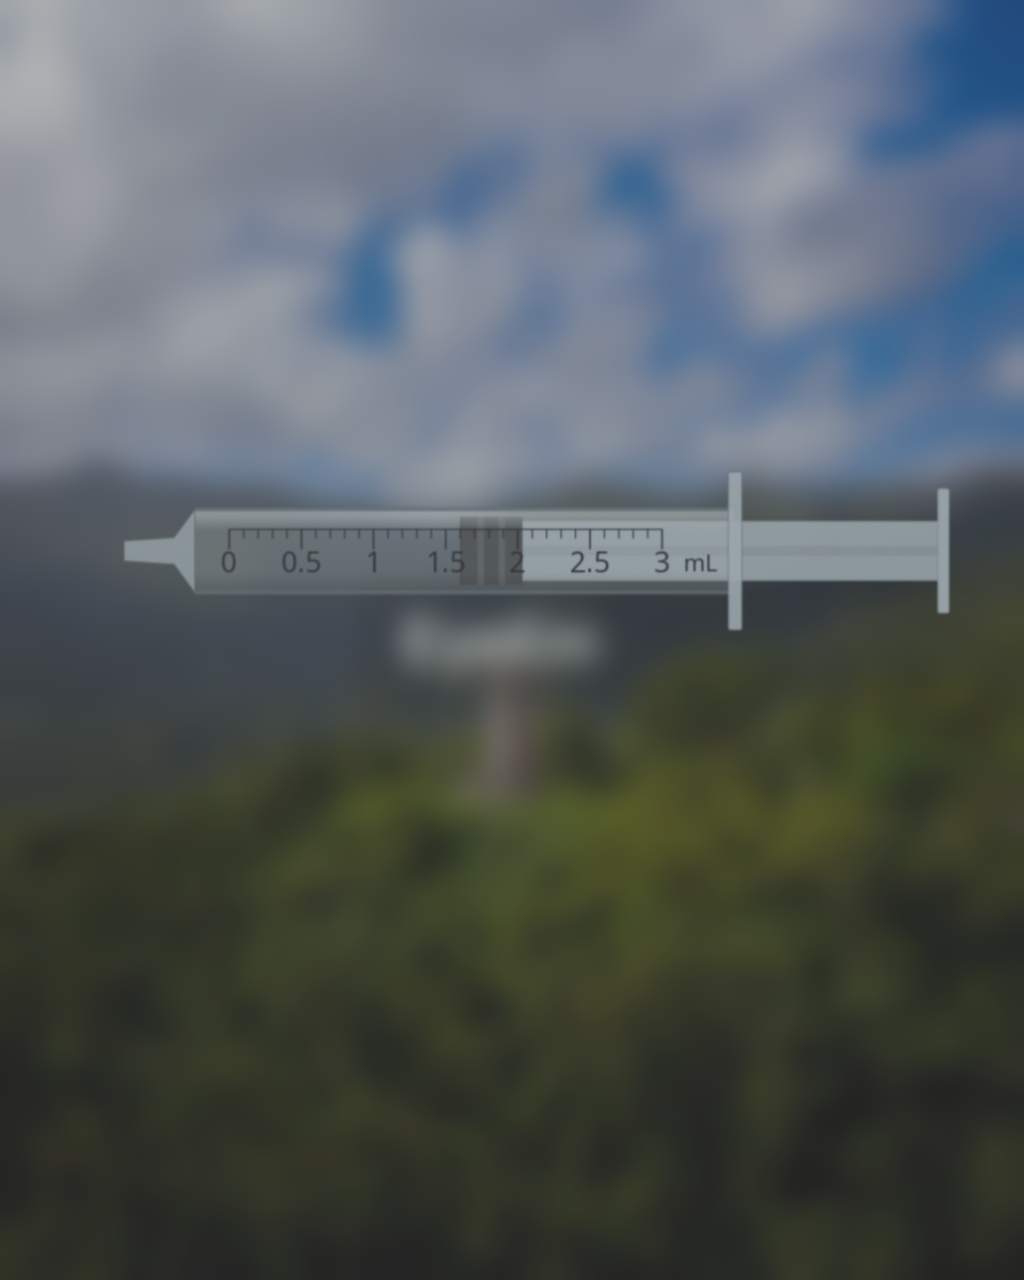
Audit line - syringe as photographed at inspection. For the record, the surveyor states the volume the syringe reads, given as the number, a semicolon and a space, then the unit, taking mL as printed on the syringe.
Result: 1.6; mL
